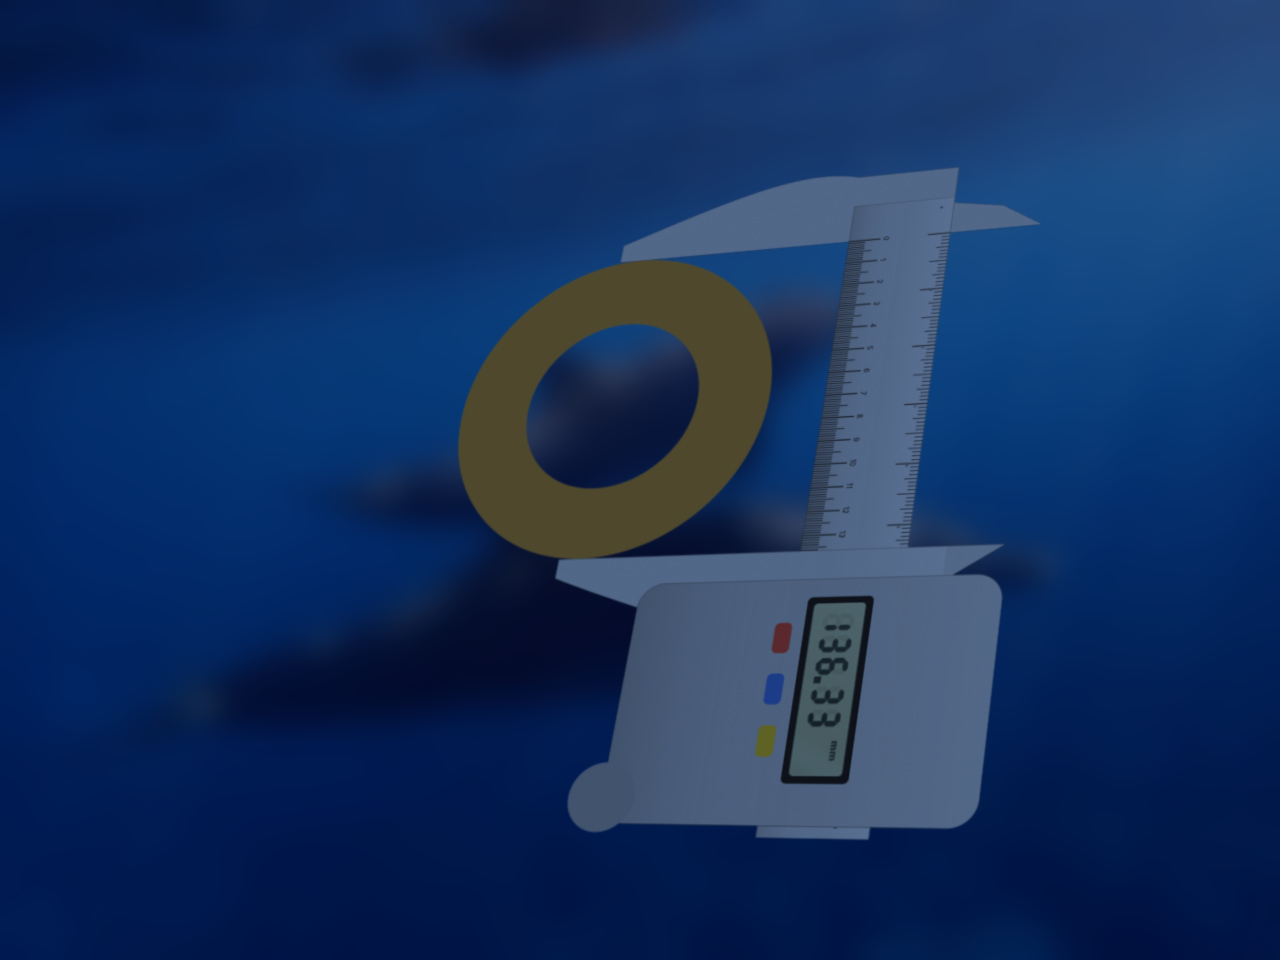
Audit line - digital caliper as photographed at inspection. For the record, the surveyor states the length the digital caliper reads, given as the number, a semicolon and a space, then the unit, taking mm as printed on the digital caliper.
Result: 136.33; mm
